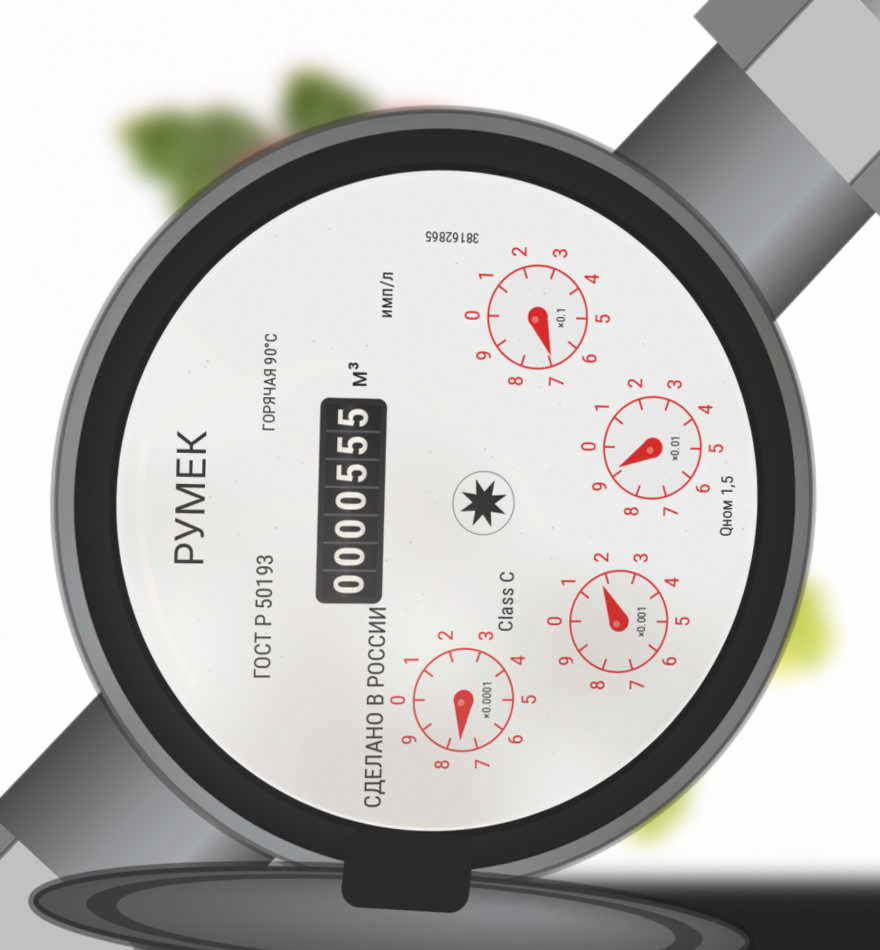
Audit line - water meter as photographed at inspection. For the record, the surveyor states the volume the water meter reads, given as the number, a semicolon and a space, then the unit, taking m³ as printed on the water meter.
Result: 555.6917; m³
